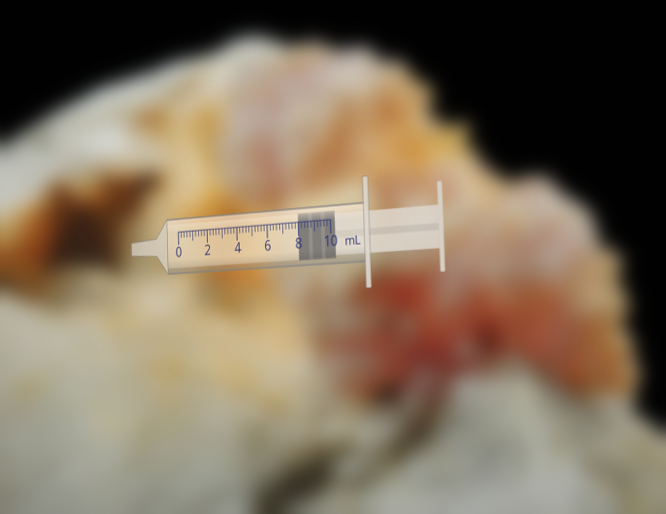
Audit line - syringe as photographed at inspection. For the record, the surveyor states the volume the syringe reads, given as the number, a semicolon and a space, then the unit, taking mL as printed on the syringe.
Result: 8; mL
